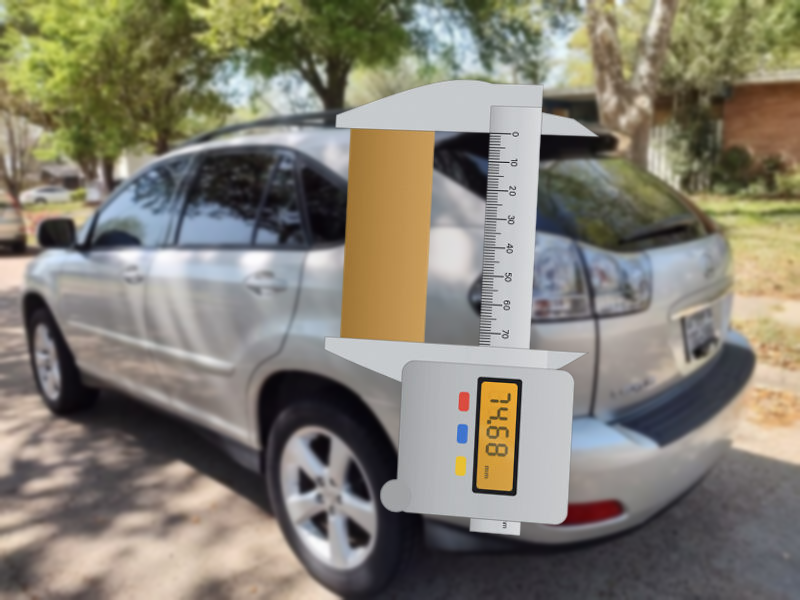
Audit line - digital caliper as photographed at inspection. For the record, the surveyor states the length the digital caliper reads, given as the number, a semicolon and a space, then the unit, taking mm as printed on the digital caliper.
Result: 74.68; mm
